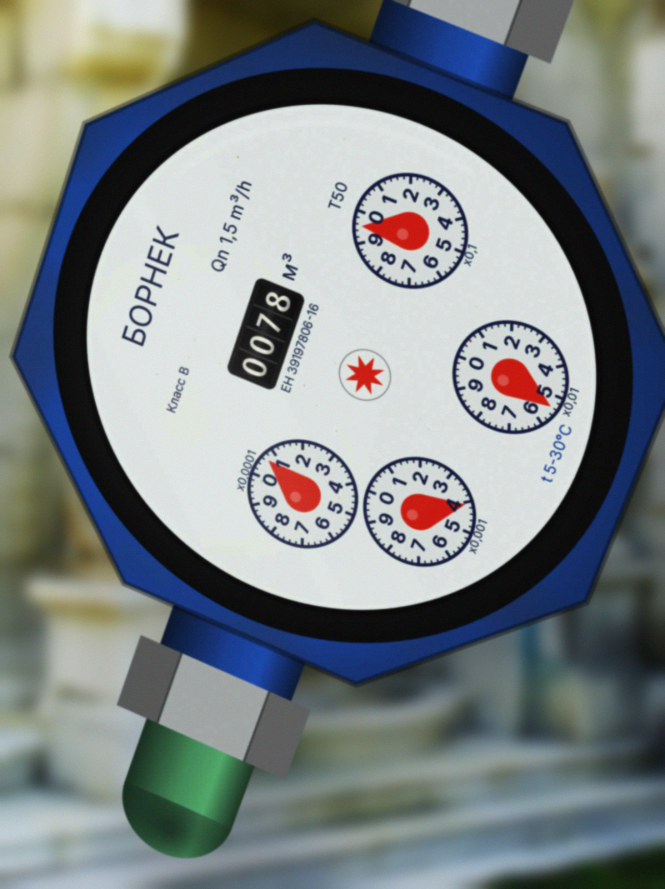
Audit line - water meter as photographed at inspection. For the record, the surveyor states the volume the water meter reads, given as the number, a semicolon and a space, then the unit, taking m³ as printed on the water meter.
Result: 77.9540; m³
